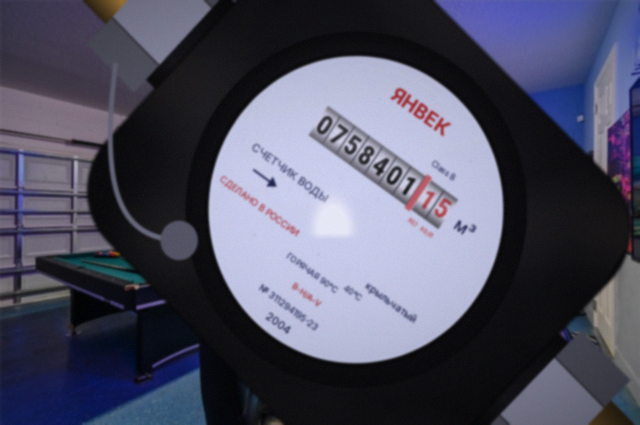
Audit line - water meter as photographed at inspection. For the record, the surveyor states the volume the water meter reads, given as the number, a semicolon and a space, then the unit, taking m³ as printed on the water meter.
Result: 758401.15; m³
